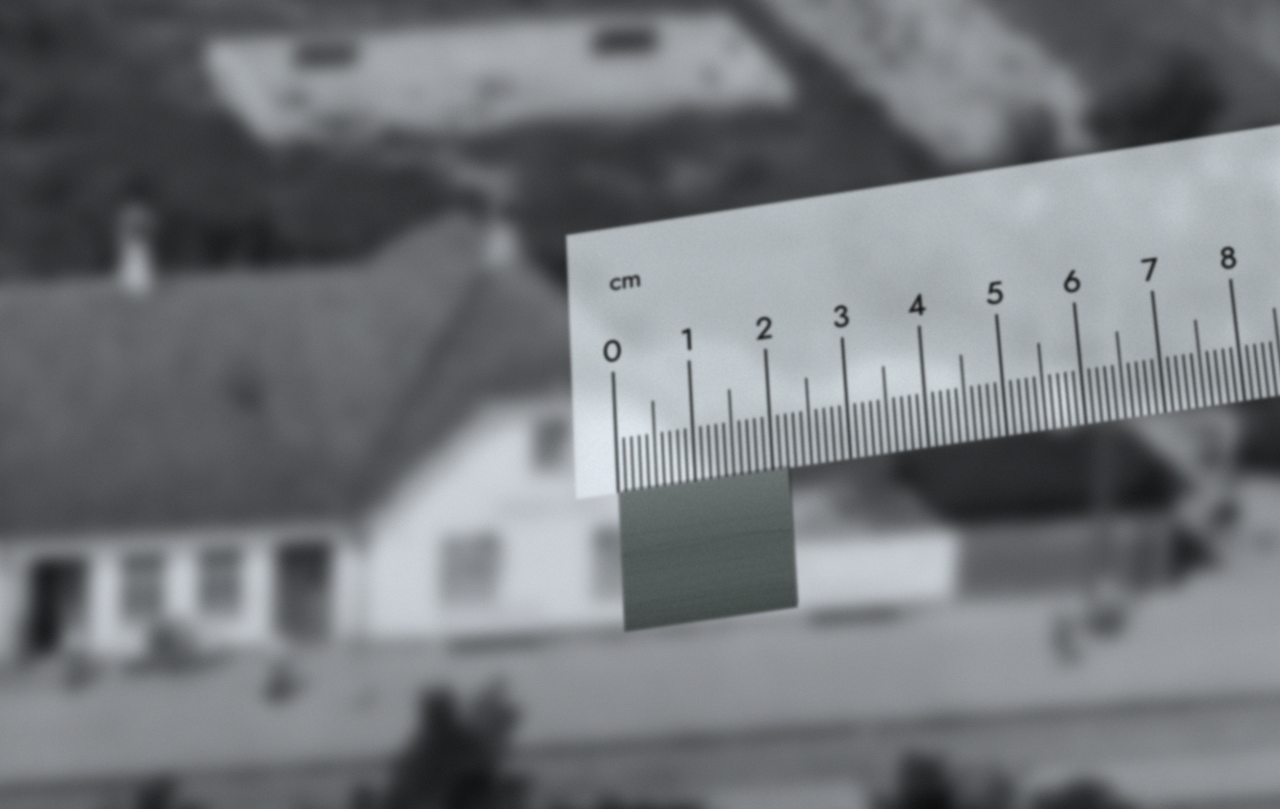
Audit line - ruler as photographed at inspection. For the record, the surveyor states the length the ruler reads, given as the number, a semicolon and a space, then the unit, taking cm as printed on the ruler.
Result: 2.2; cm
